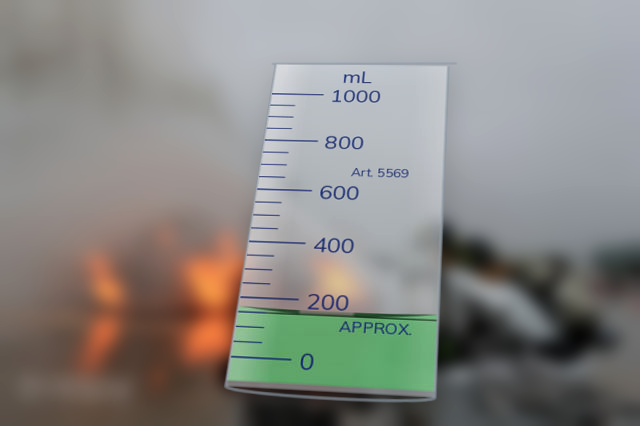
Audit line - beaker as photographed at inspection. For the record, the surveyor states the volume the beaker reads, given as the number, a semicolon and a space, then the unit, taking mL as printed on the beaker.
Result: 150; mL
